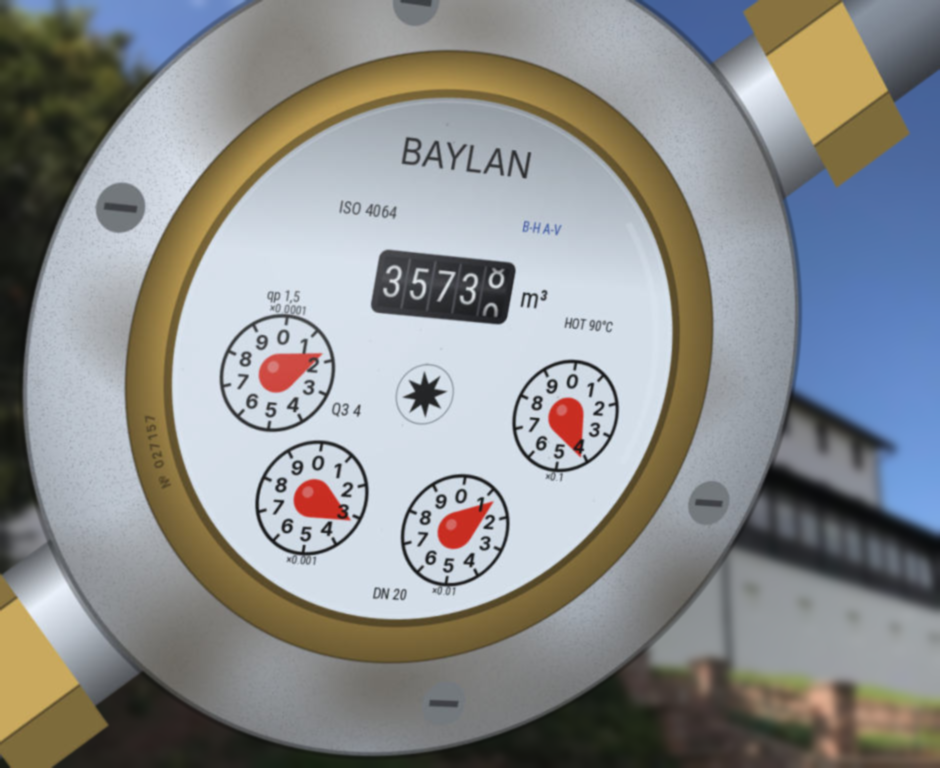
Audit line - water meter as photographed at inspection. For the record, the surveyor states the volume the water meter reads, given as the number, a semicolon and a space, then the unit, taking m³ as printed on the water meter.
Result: 35738.4131; m³
